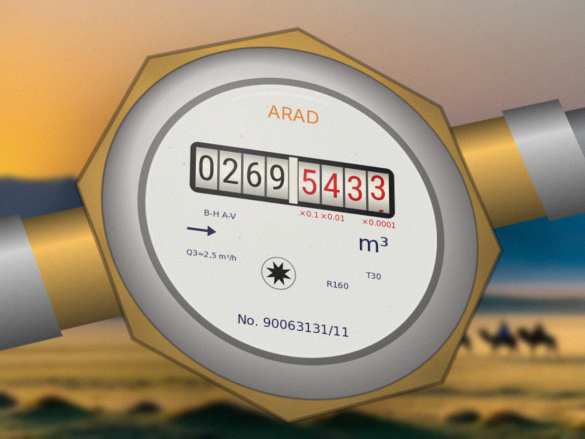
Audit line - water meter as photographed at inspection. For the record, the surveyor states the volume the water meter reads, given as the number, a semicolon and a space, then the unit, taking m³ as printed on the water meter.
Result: 269.5433; m³
